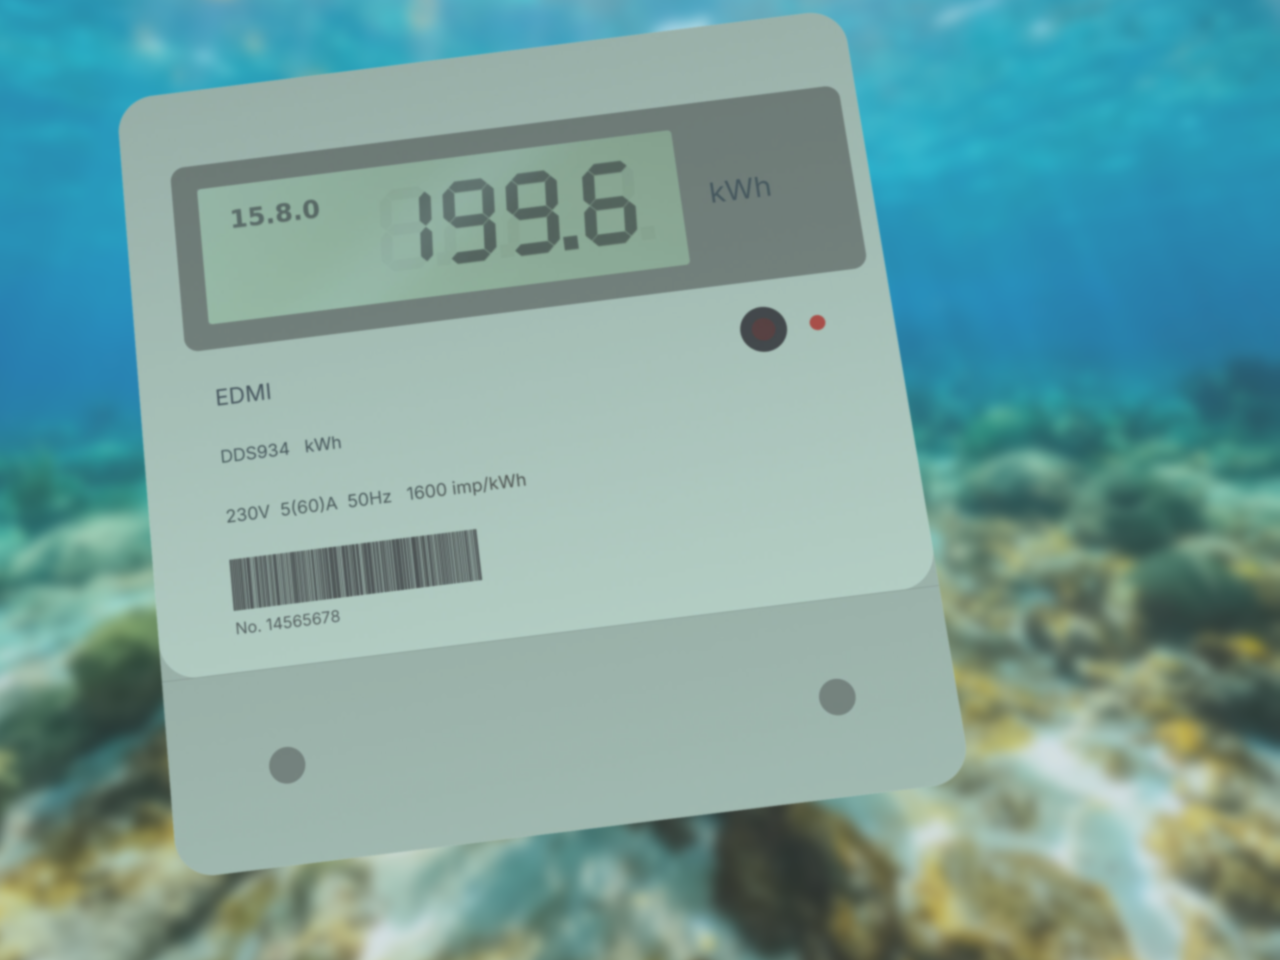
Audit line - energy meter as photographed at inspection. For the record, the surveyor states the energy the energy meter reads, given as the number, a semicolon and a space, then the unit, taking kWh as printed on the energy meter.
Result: 199.6; kWh
